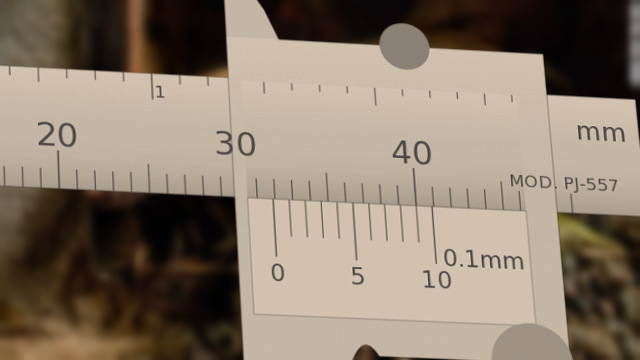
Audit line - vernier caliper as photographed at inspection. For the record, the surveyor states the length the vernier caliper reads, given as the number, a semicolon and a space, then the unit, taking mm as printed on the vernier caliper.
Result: 31.9; mm
